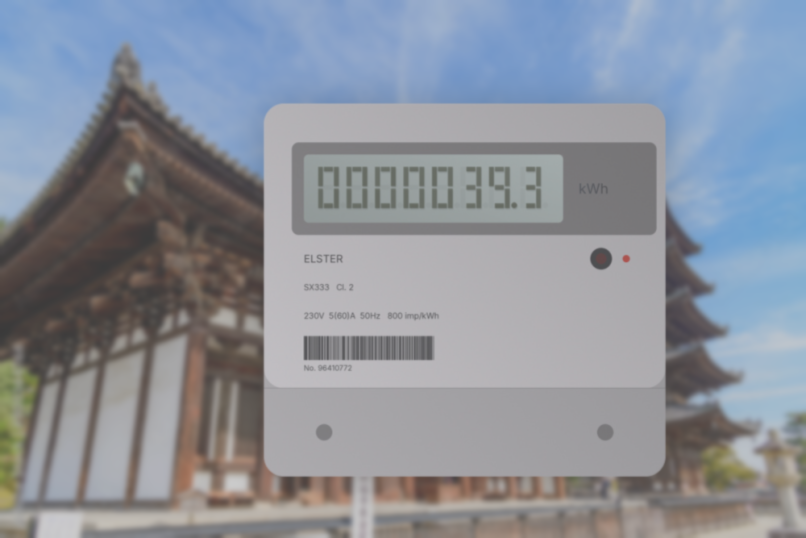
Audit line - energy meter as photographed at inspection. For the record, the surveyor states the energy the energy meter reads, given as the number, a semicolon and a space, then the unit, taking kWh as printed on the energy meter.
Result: 39.3; kWh
